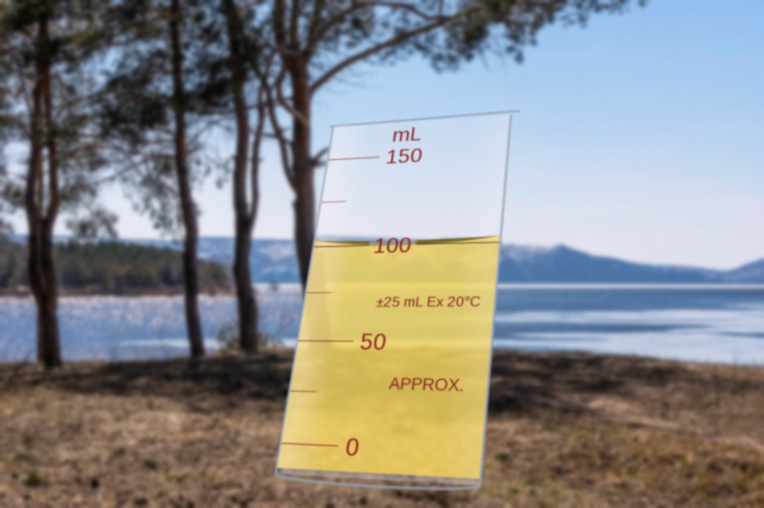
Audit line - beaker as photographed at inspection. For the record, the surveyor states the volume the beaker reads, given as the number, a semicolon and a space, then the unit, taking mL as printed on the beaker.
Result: 100; mL
